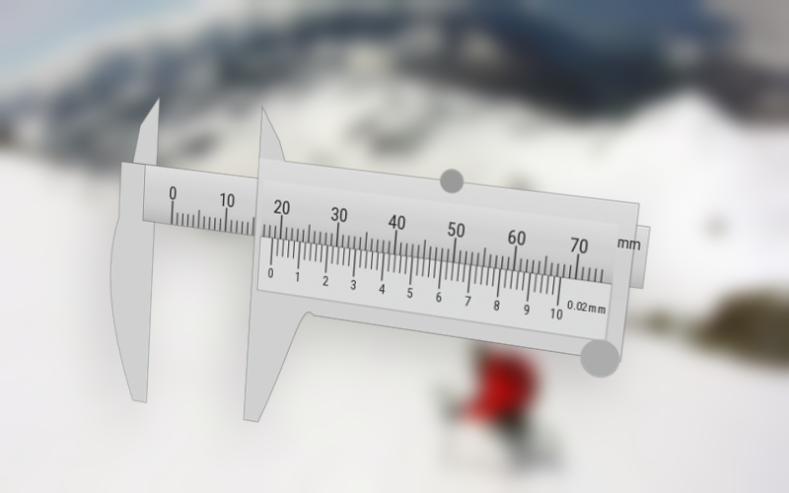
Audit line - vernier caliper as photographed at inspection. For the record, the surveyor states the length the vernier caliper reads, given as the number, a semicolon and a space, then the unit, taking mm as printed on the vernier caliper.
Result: 18.6; mm
